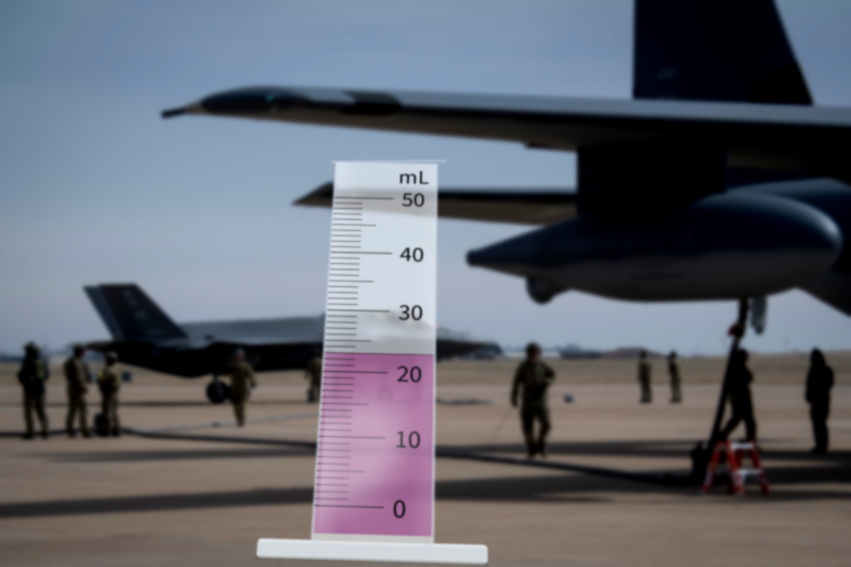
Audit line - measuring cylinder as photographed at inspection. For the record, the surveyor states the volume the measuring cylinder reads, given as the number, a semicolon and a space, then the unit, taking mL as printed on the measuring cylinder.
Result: 23; mL
